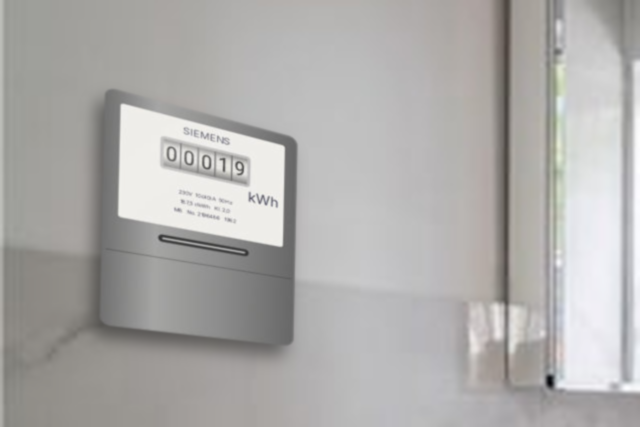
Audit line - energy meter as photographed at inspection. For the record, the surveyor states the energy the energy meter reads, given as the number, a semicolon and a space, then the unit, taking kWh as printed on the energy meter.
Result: 19; kWh
